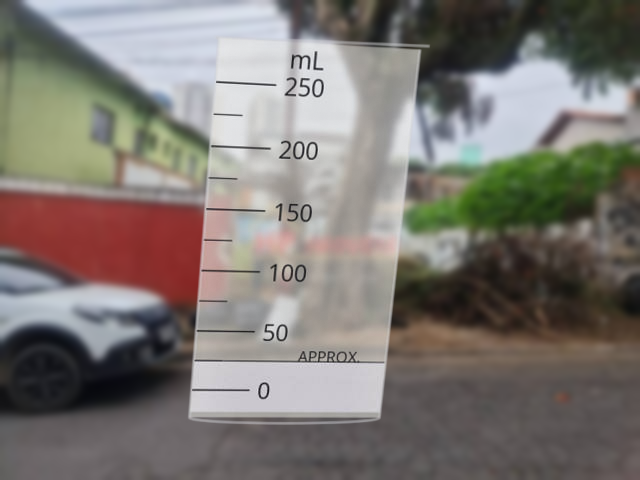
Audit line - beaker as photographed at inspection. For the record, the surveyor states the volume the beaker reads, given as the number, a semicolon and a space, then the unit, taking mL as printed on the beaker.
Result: 25; mL
